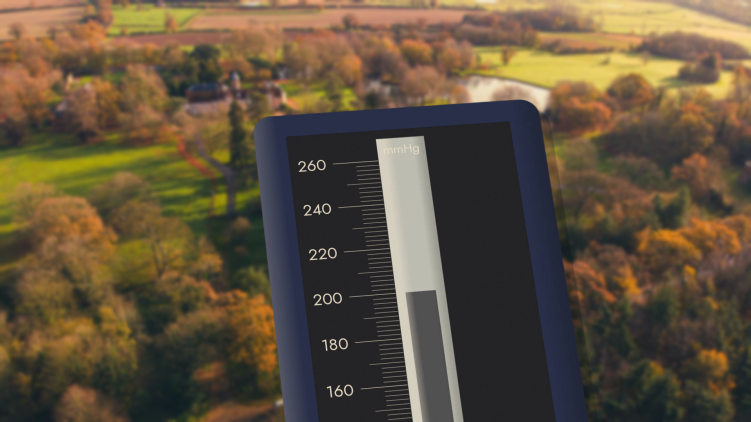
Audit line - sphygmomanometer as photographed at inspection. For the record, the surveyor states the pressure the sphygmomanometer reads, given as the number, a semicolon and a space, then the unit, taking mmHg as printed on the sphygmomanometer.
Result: 200; mmHg
